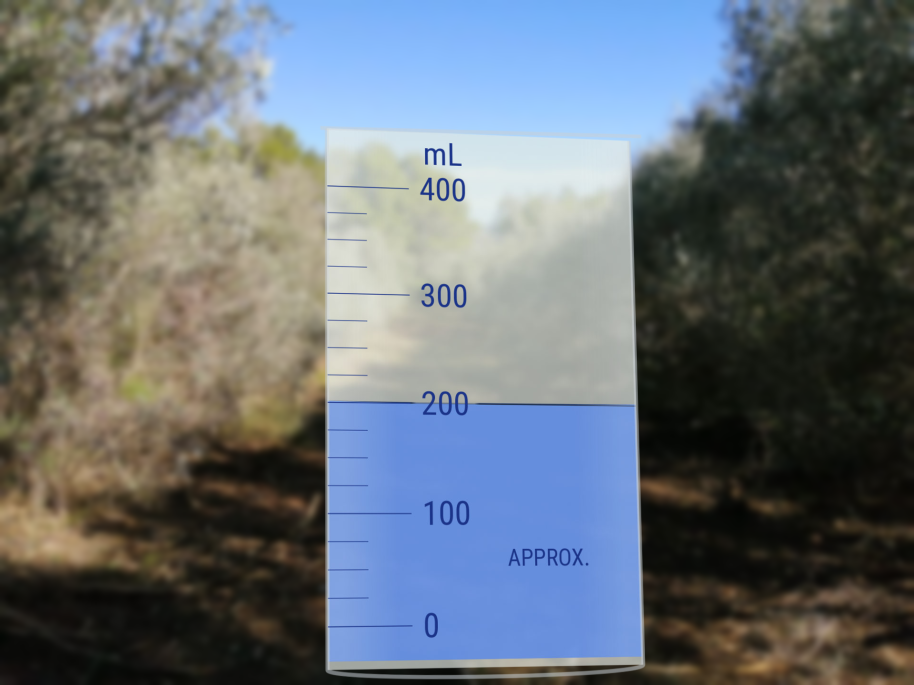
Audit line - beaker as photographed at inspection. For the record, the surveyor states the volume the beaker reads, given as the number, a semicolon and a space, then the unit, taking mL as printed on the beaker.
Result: 200; mL
